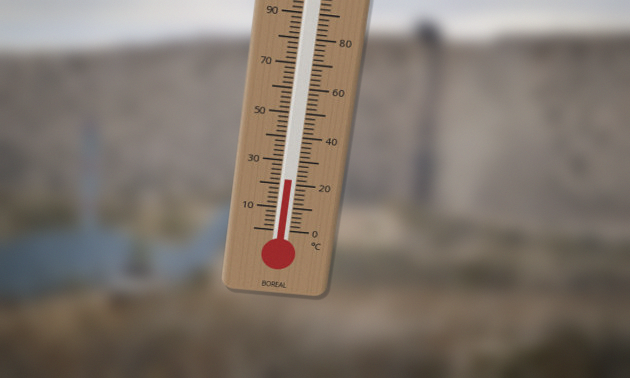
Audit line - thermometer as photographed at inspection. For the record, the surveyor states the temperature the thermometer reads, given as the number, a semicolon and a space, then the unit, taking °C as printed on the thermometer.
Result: 22; °C
